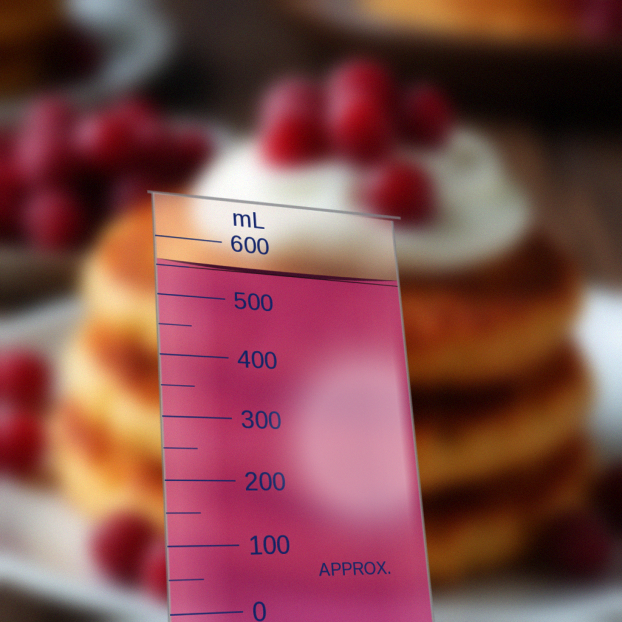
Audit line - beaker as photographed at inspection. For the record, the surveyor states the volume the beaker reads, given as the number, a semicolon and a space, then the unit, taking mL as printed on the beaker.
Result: 550; mL
